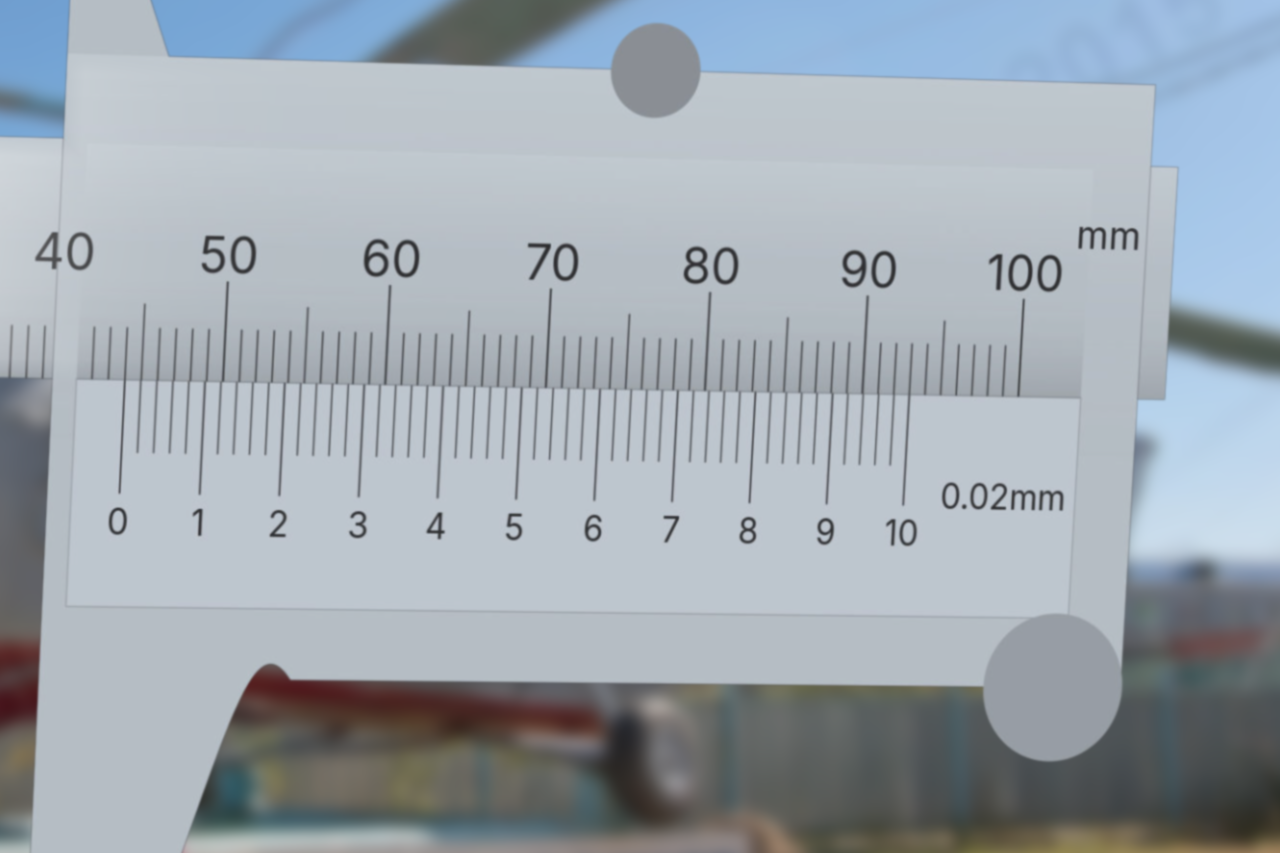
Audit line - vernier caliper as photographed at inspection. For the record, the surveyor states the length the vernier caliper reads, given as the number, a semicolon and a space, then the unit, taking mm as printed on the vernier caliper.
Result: 44.0; mm
